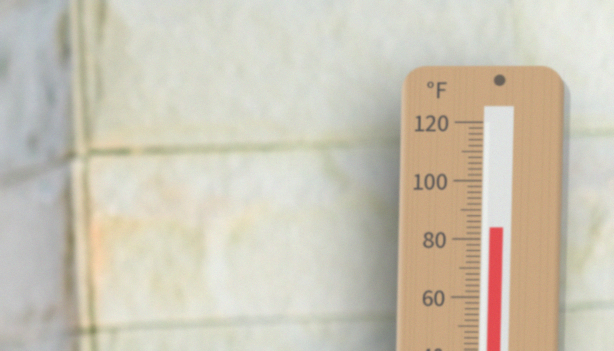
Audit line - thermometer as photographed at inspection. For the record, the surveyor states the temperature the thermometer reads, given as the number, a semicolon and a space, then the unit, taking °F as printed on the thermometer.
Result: 84; °F
